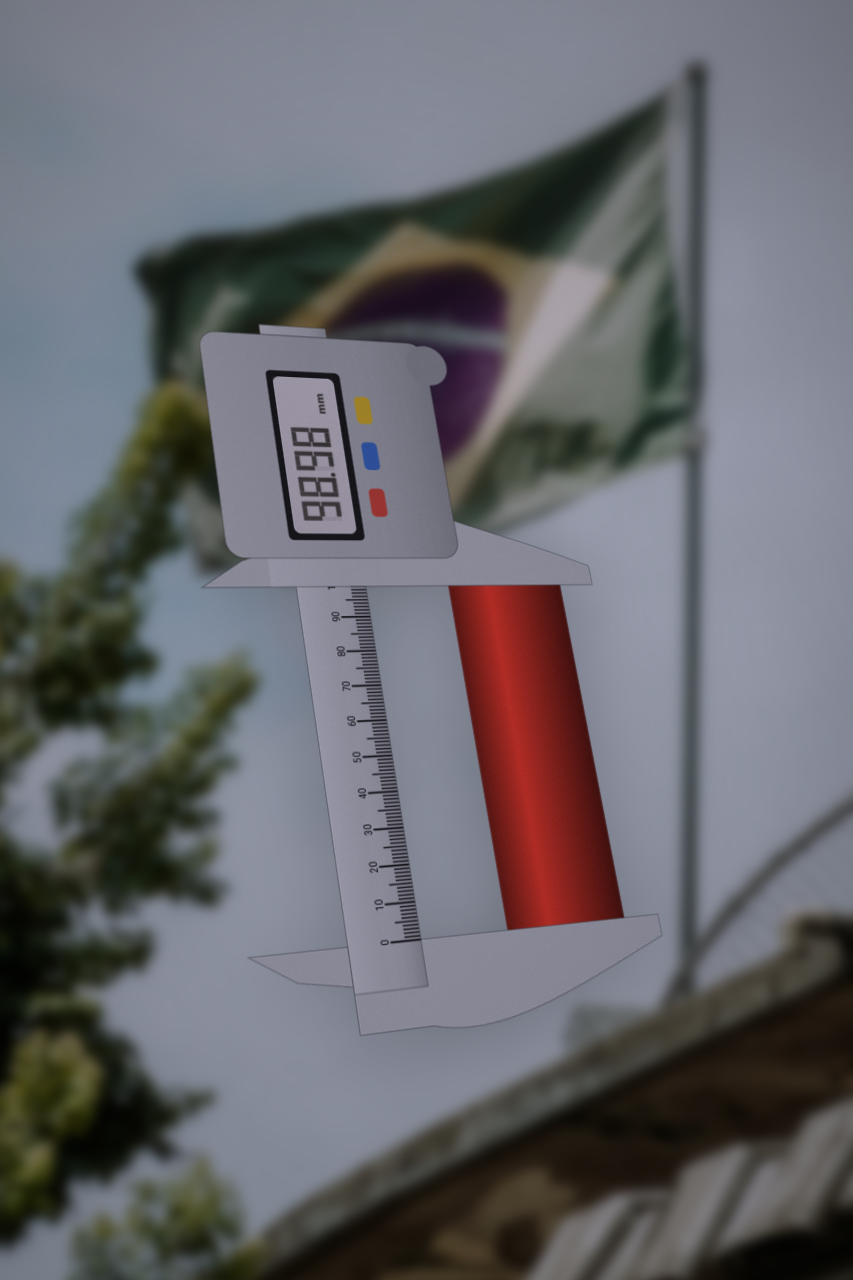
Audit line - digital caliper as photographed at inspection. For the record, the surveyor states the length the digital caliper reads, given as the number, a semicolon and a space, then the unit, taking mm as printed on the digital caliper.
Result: 98.98; mm
